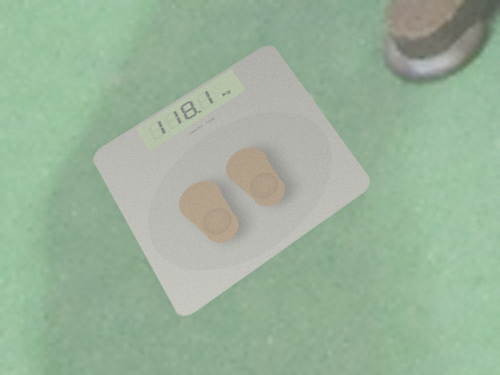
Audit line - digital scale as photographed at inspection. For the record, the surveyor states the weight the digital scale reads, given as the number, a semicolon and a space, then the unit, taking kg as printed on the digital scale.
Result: 118.1; kg
